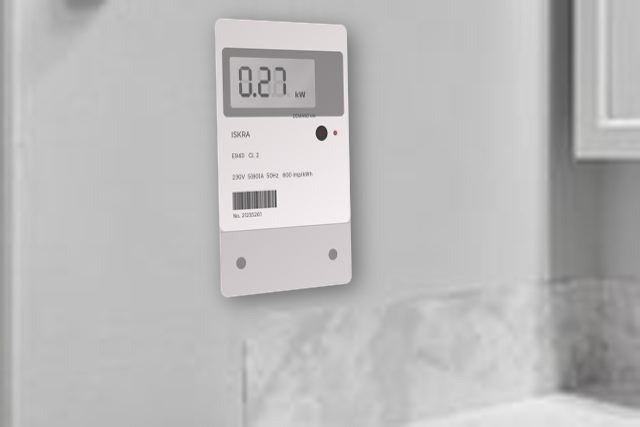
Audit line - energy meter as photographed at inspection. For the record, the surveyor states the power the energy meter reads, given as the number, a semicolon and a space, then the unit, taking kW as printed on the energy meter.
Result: 0.27; kW
